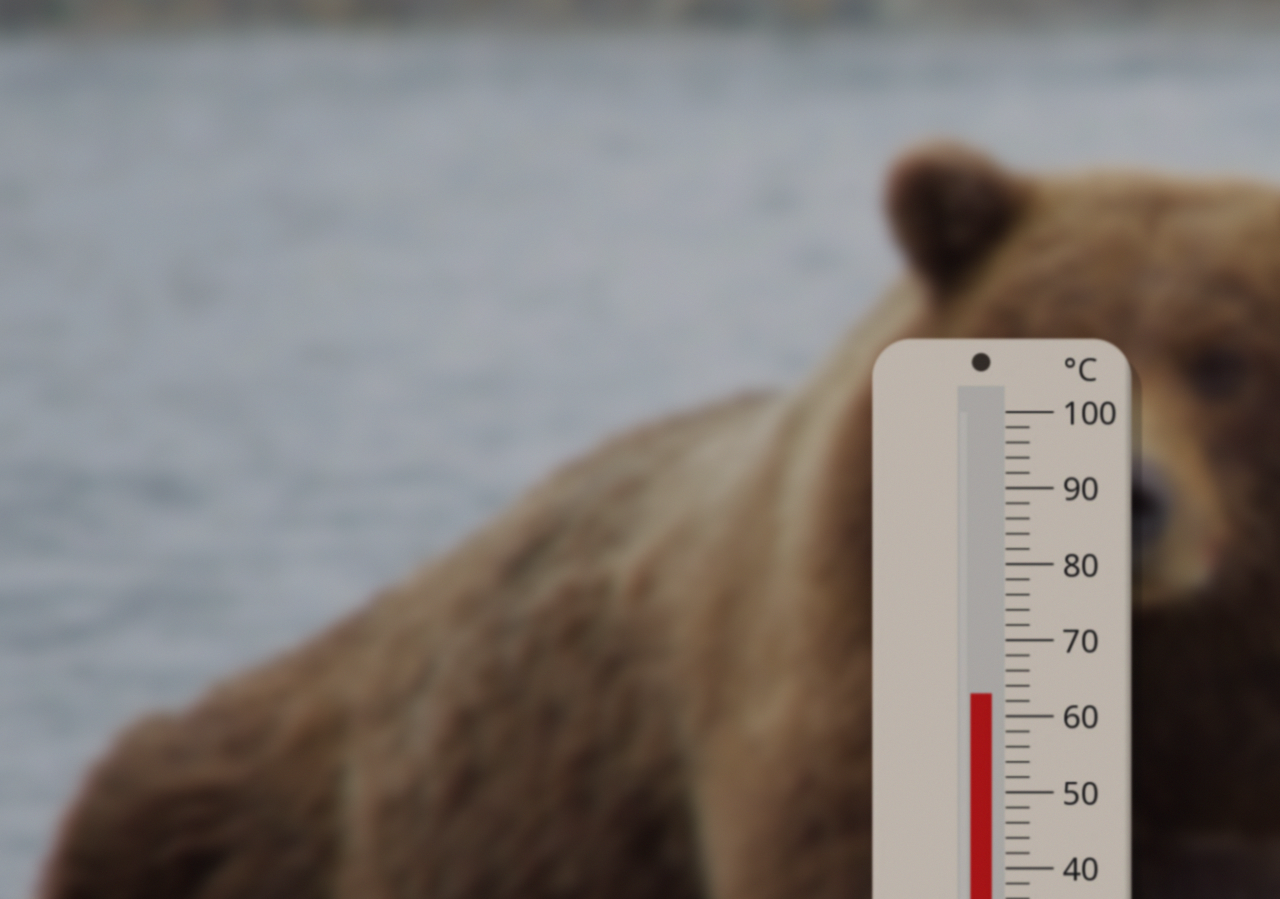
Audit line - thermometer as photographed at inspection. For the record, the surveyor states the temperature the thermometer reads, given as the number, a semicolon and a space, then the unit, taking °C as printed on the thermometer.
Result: 63; °C
